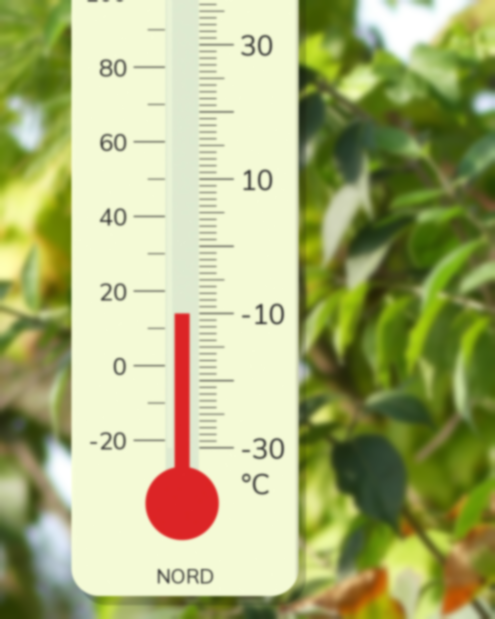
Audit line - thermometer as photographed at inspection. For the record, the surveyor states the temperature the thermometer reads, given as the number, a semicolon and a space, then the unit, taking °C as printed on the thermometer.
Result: -10; °C
